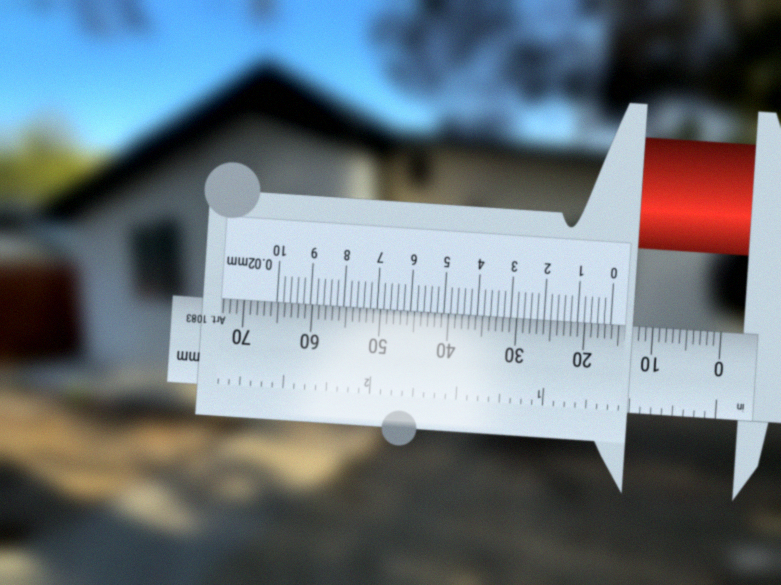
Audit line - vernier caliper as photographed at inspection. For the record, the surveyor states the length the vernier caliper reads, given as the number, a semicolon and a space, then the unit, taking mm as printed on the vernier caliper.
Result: 16.2; mm
